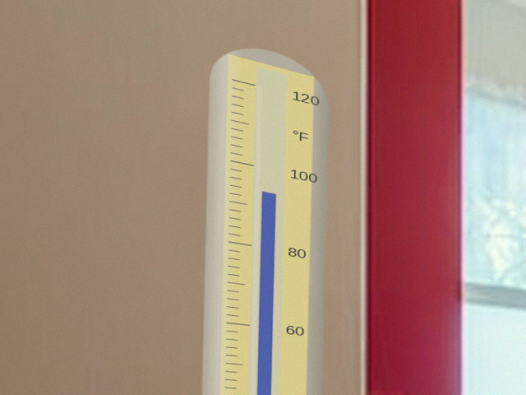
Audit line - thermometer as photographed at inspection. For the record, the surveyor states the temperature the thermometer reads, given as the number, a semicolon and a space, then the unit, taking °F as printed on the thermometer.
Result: 94; °F
